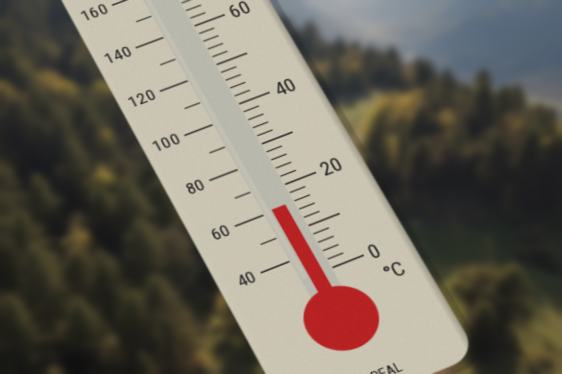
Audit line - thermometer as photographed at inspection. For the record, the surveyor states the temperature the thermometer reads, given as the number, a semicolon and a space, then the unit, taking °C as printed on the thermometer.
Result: 16; °C
